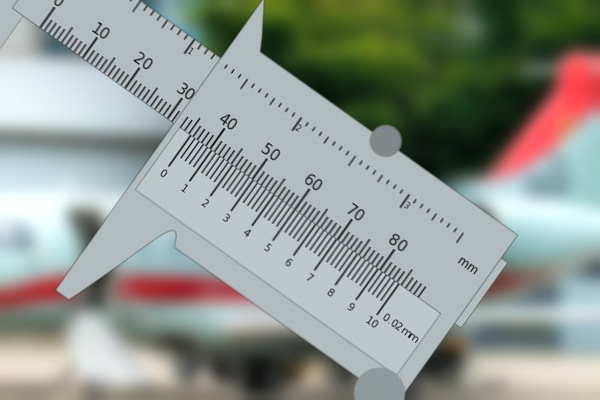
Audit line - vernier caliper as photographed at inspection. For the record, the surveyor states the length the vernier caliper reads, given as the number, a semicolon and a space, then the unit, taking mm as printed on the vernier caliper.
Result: 35.5; mm
